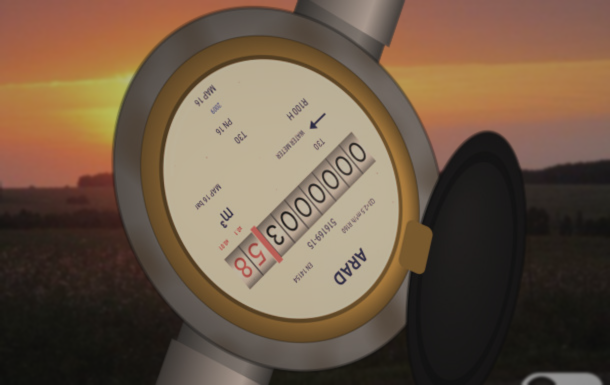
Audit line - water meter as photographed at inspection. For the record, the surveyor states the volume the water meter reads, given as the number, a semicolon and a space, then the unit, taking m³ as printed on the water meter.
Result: 3.58; m³
